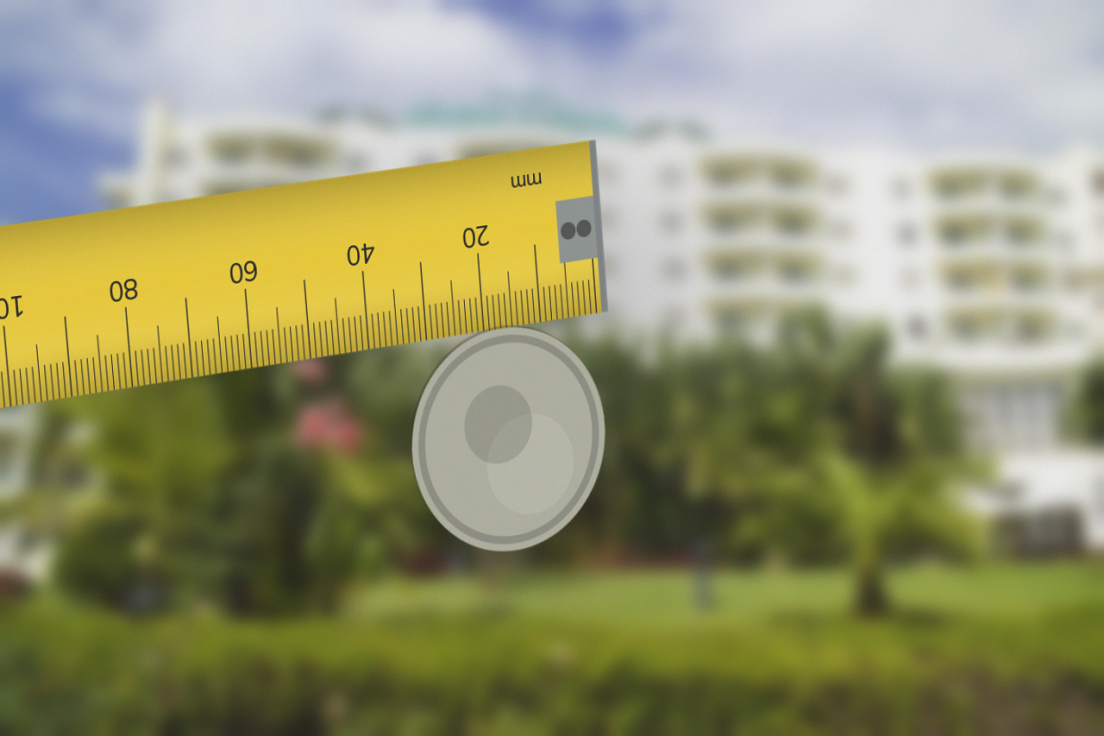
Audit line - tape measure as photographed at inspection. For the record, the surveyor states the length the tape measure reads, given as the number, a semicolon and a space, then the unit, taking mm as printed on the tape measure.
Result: 34; mm
